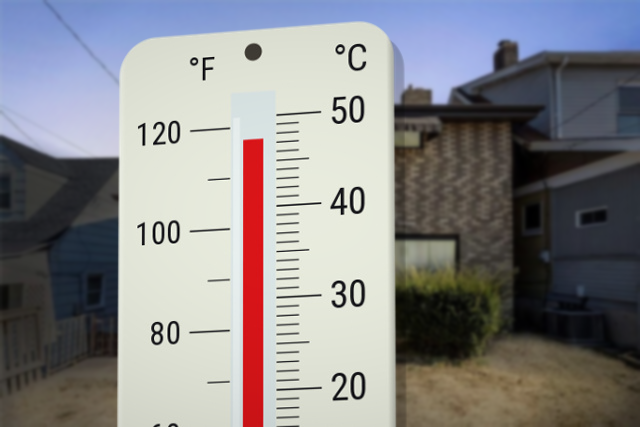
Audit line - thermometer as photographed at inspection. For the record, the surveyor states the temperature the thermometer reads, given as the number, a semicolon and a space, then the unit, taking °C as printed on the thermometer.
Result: 47.5; °C
